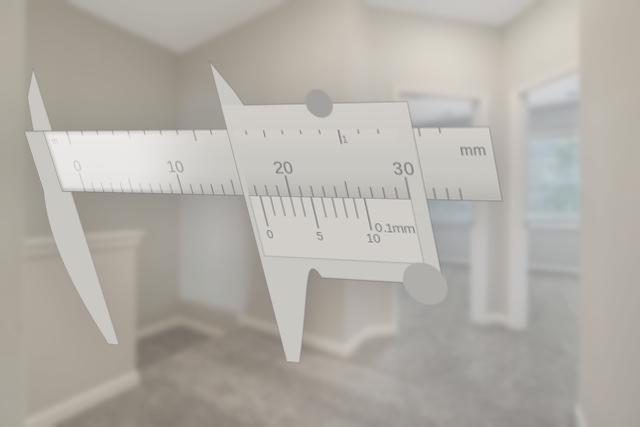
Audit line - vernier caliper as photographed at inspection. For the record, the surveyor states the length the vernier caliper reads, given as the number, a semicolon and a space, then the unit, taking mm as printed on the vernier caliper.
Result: 17.3; mm
